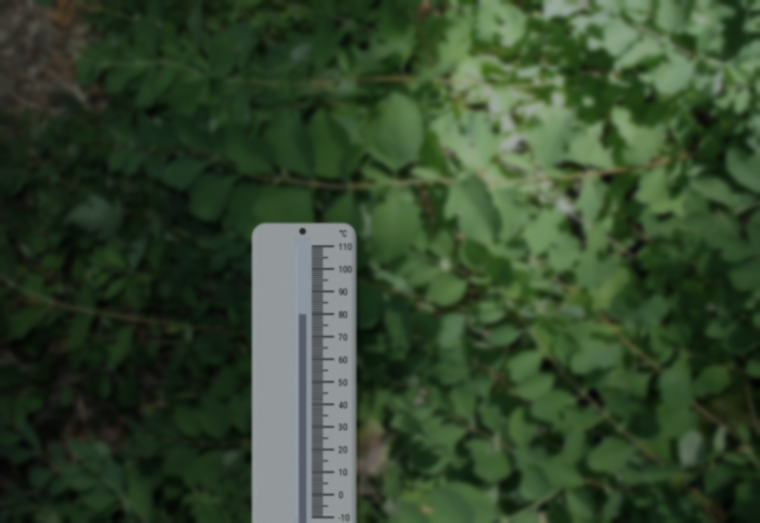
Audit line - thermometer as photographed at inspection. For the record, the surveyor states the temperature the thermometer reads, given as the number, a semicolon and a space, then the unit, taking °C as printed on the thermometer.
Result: 80; °C
